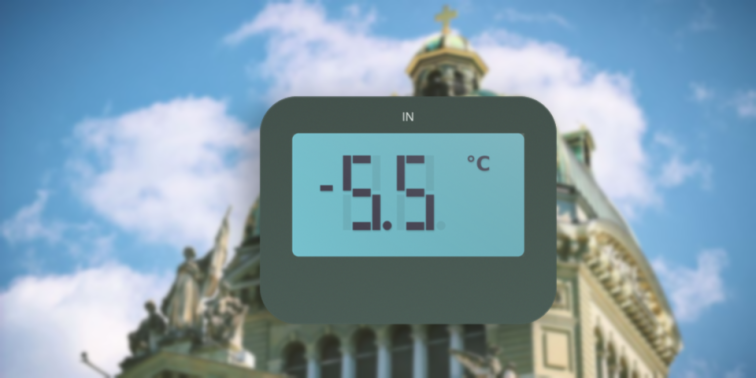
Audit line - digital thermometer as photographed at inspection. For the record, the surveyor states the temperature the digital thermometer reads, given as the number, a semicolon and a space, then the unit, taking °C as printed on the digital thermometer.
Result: -5.5; °C
